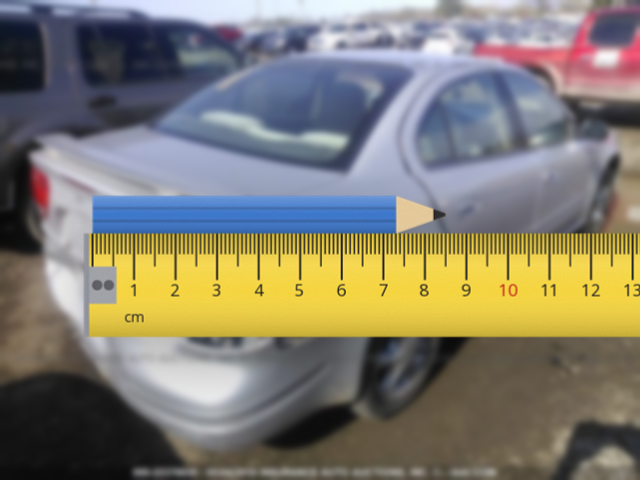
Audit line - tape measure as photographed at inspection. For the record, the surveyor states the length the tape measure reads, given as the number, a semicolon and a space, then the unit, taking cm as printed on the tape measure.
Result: 8.5; cm
